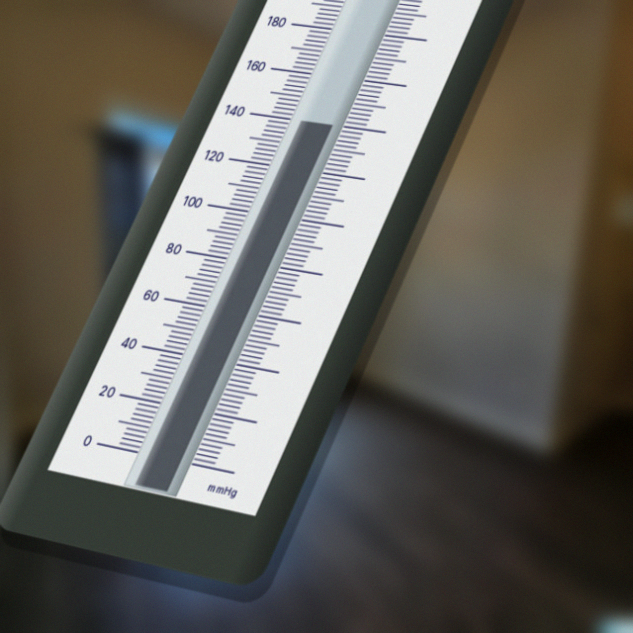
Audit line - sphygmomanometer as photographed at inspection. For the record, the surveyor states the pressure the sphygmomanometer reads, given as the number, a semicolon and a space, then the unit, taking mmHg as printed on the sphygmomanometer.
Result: 140; mmHg
